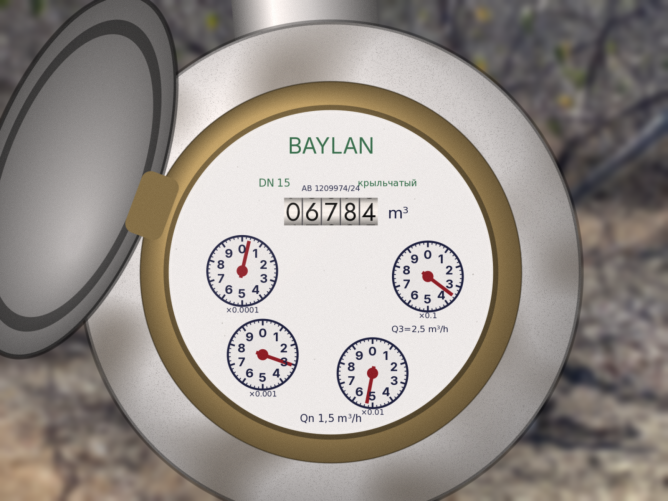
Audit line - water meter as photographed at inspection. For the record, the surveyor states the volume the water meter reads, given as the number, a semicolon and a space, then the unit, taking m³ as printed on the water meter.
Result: 6784.3530; m³
